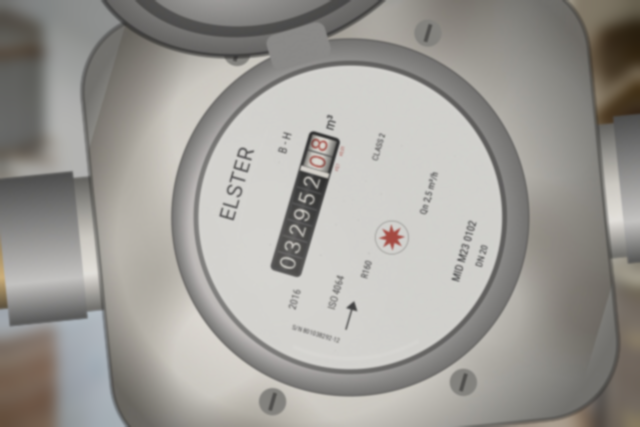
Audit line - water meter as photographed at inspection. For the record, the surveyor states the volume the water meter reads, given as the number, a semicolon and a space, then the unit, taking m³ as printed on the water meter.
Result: 32952.08; m³
